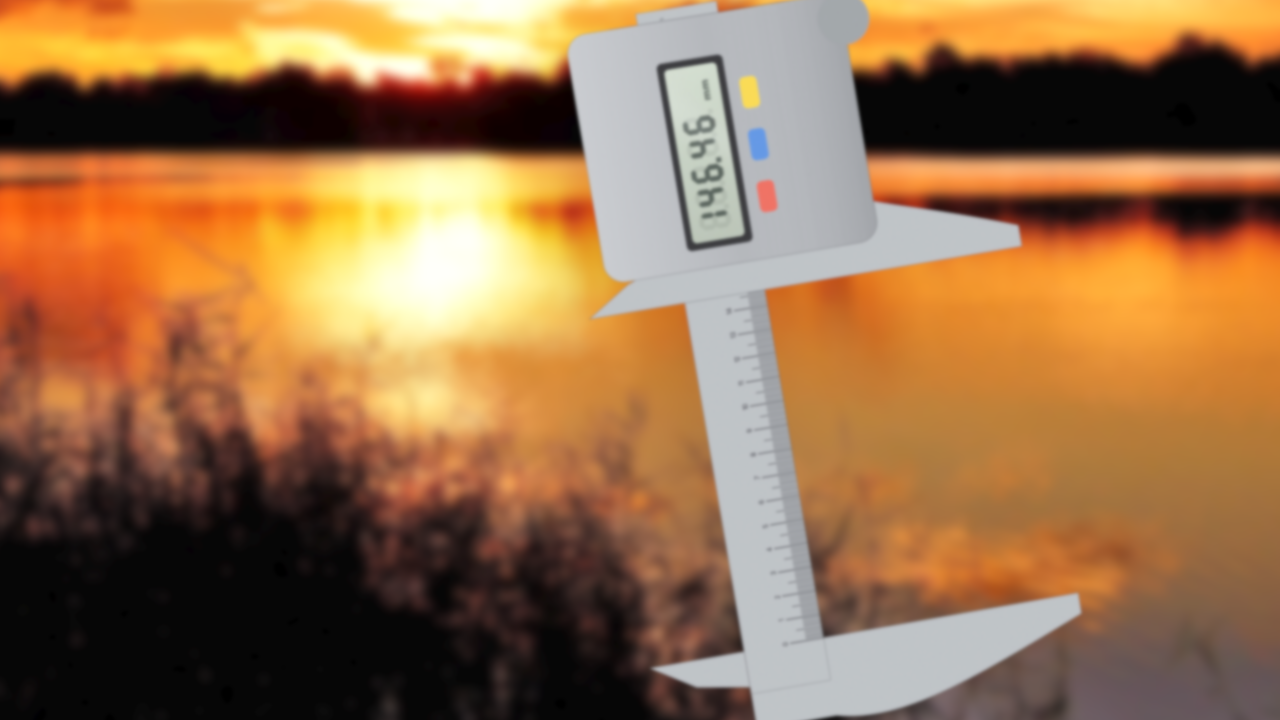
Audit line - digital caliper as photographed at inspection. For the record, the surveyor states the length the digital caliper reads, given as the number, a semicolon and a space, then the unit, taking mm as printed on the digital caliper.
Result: 146.46; mm
